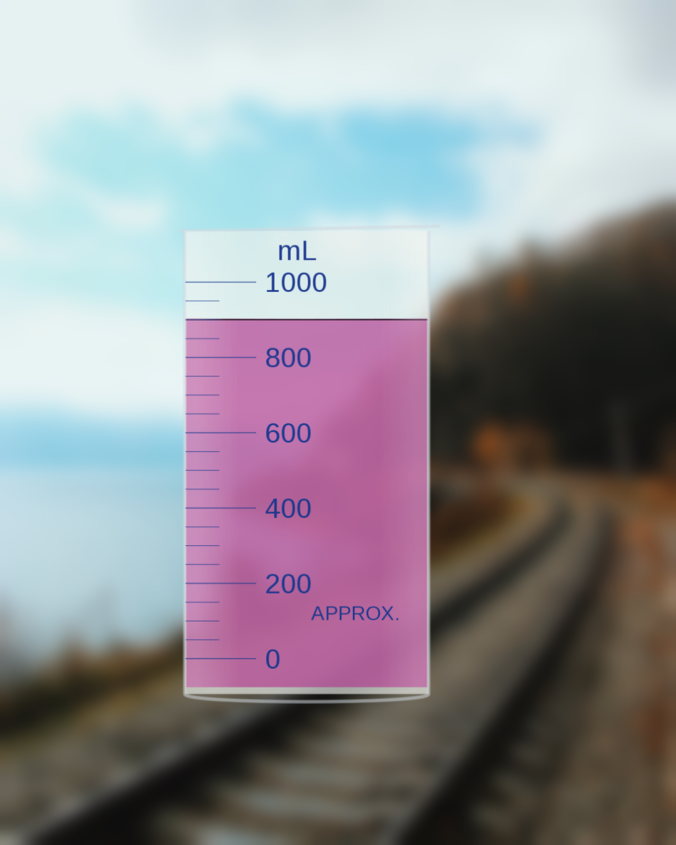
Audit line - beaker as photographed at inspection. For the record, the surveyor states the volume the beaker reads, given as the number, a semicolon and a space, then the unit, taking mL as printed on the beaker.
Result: 900; mL
